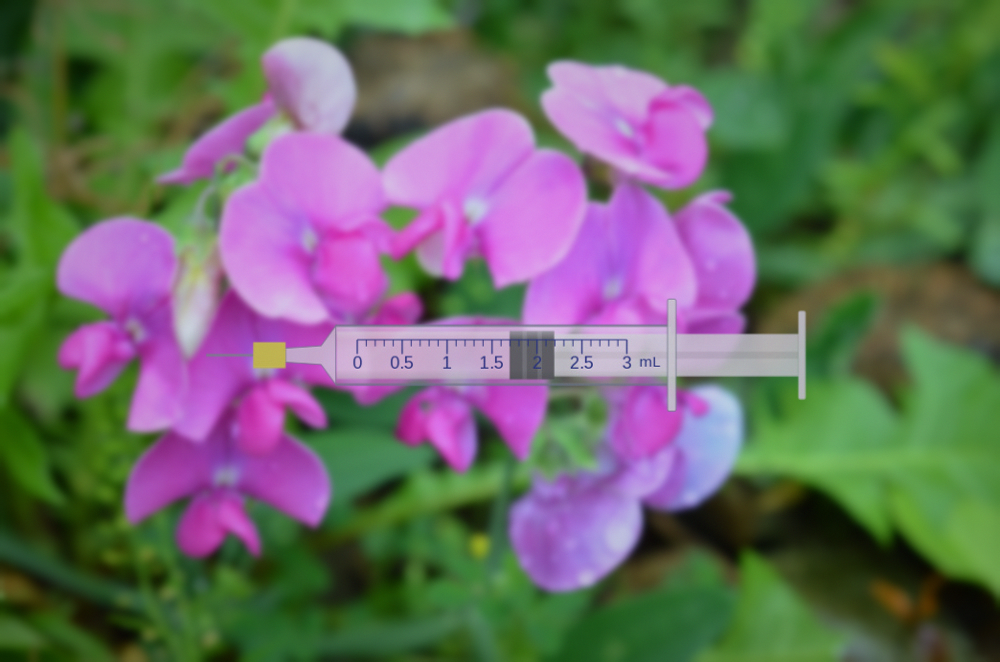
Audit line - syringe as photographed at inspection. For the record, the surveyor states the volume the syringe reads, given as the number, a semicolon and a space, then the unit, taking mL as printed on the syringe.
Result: 1.7; mL
